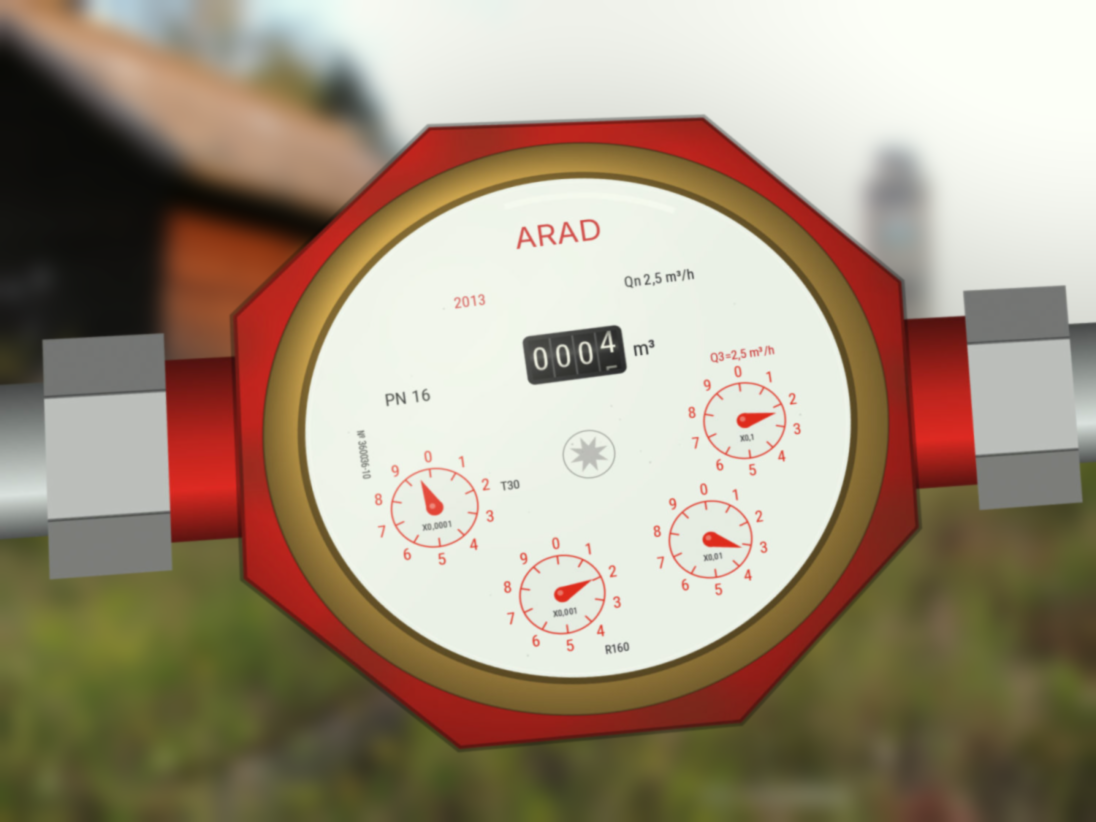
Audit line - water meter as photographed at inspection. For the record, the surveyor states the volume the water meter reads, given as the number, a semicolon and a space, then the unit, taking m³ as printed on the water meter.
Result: 4.2319; m³
